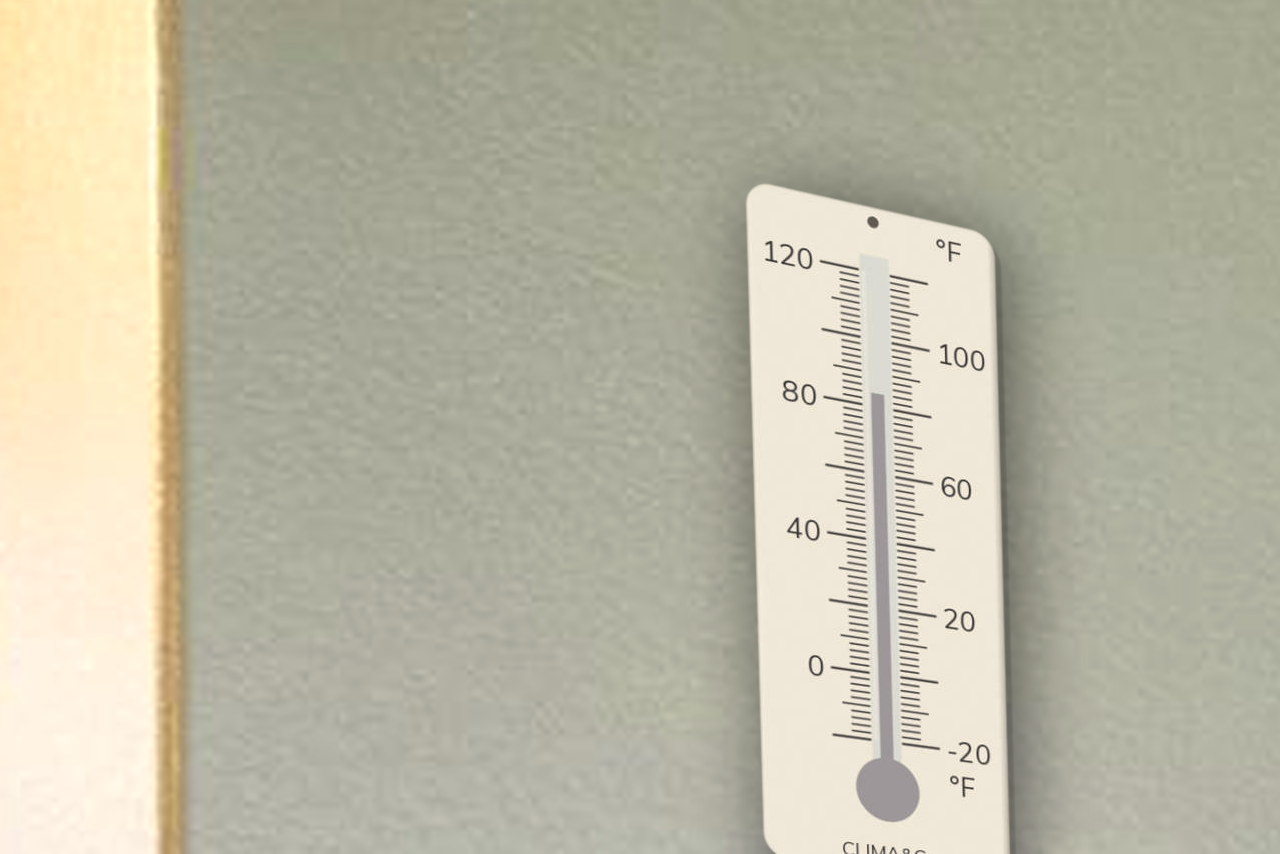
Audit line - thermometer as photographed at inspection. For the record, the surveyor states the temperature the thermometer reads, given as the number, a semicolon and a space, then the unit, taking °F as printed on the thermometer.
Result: 84; °F
